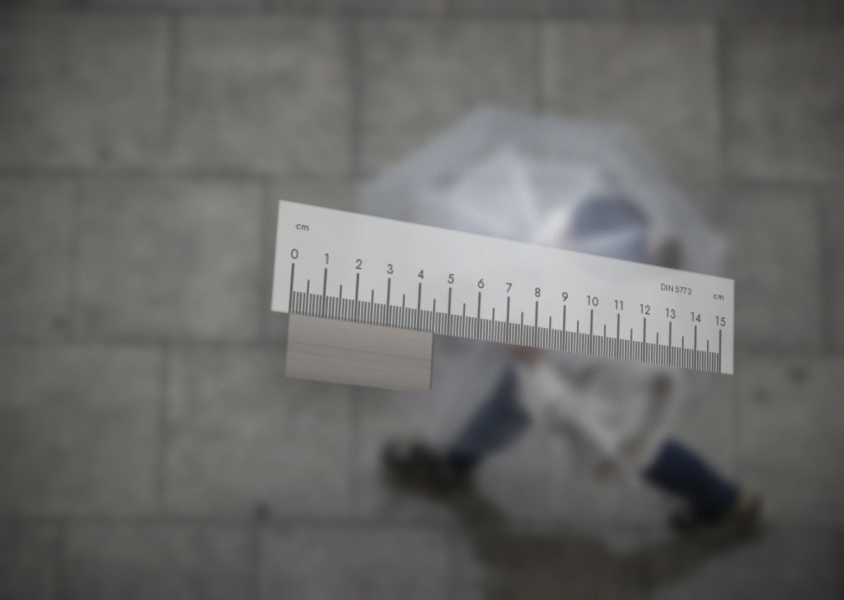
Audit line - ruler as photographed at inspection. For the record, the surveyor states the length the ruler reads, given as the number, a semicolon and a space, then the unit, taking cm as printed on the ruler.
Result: 4.5; cm
